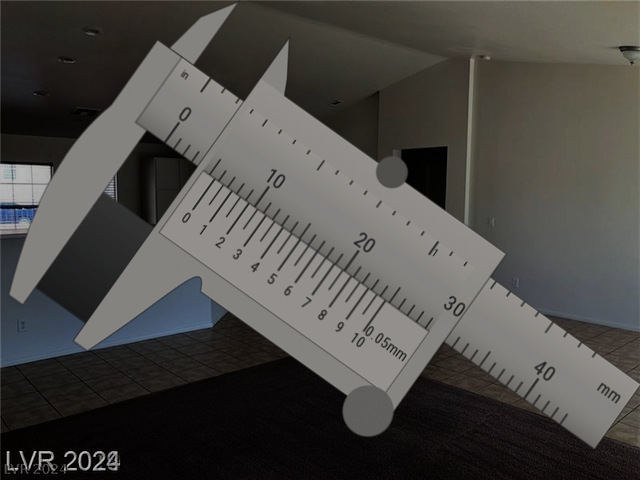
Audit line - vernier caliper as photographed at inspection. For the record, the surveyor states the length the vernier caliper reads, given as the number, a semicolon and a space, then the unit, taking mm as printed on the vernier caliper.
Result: 5.6; mm
